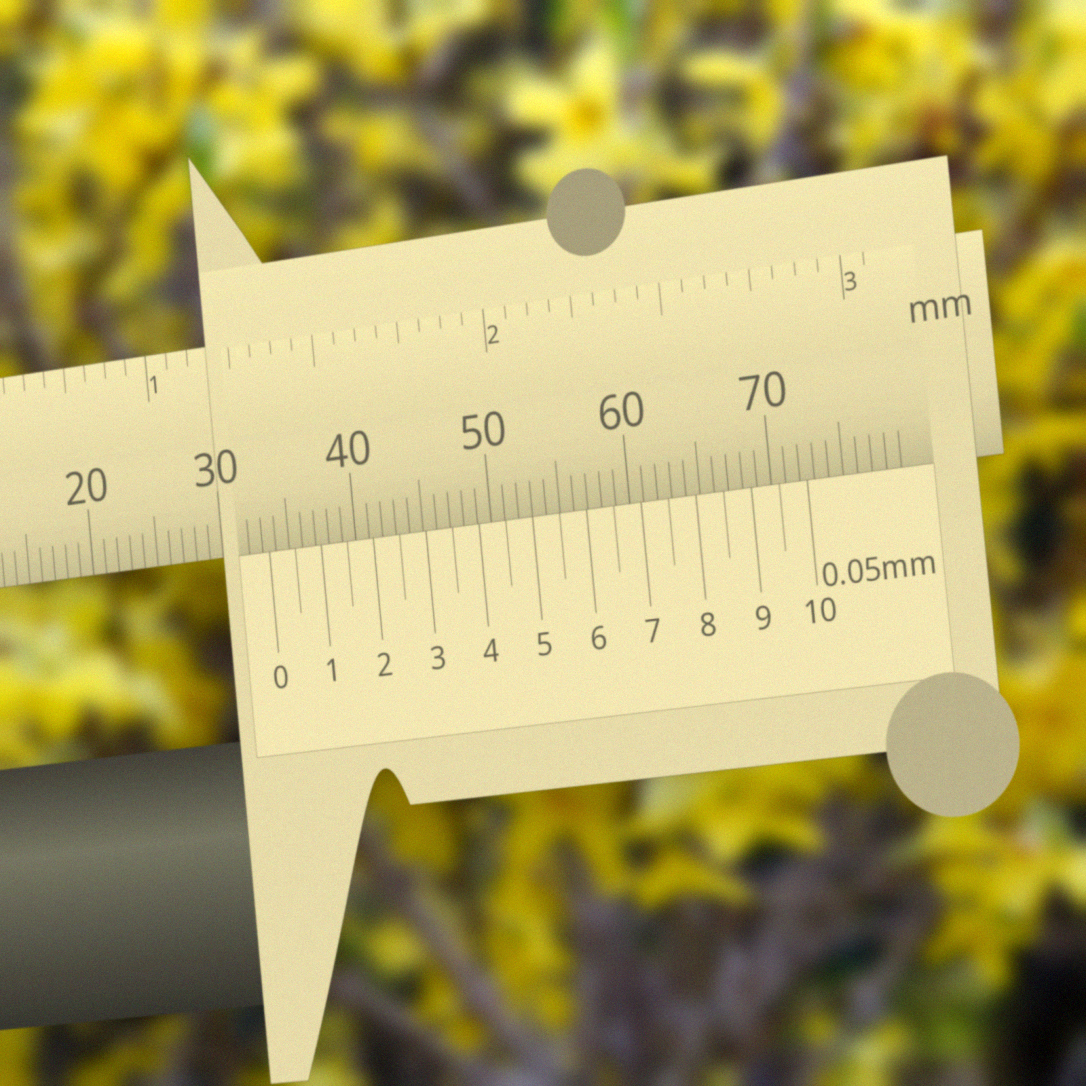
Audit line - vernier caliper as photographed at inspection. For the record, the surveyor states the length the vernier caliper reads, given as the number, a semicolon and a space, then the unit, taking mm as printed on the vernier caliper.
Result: 33.5; mm
